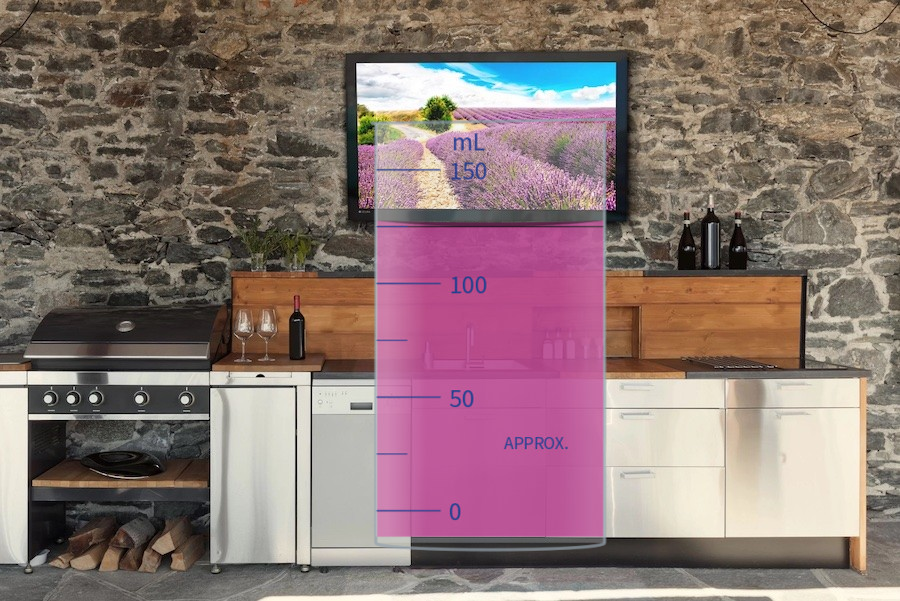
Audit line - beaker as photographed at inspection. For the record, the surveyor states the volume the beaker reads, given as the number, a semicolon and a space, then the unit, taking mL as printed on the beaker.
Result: 125; mL
